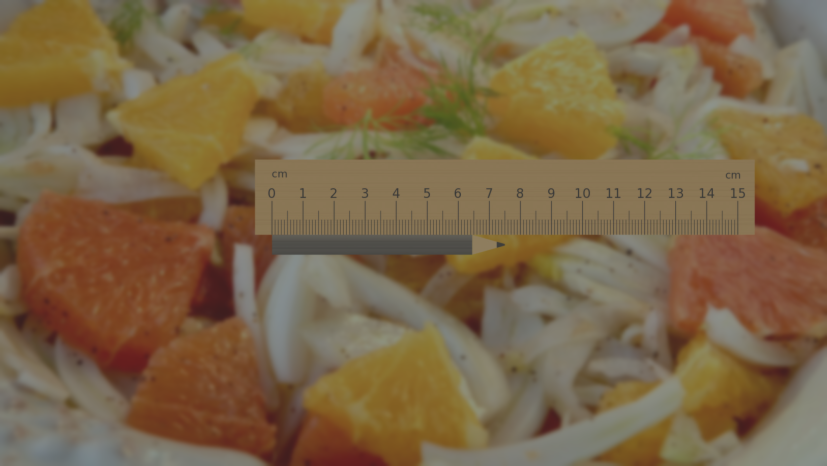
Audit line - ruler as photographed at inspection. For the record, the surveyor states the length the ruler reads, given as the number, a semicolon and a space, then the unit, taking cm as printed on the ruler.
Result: 7.5; cm
